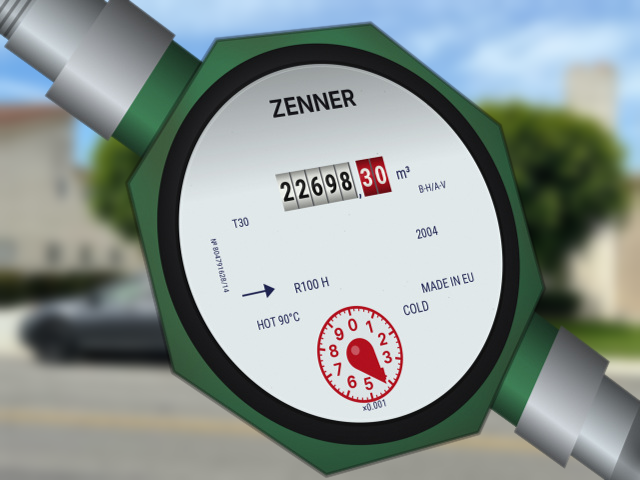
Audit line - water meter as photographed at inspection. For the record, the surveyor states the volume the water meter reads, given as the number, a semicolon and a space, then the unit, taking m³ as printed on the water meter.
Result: 22698.304; m³
